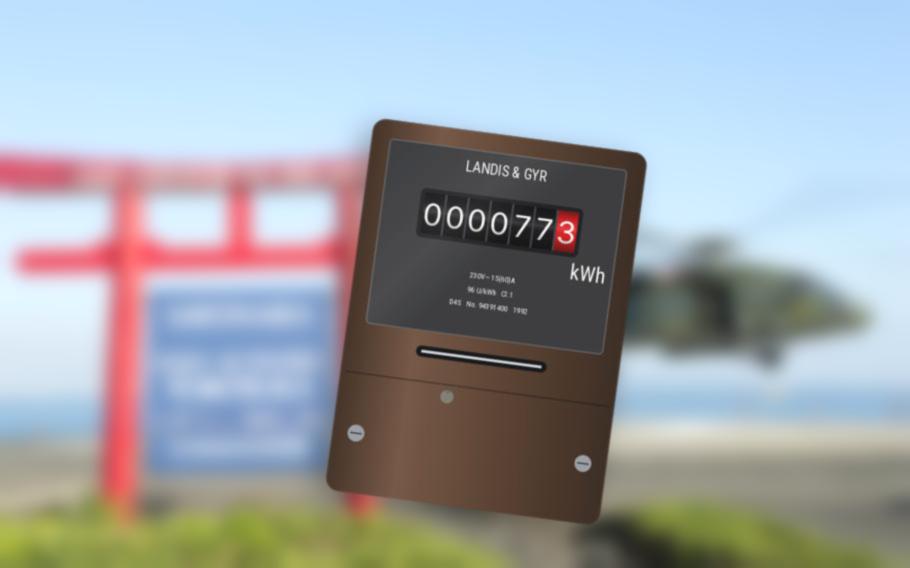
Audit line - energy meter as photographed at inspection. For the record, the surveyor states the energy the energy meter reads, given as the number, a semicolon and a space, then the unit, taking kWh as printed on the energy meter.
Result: 77.3; kWh
